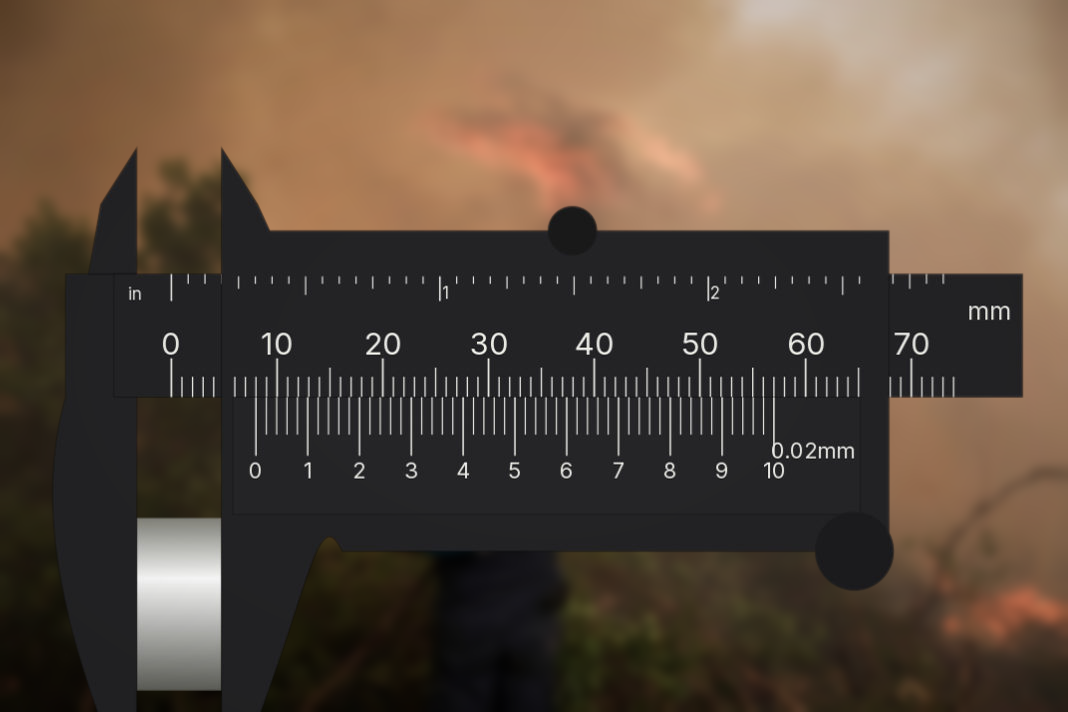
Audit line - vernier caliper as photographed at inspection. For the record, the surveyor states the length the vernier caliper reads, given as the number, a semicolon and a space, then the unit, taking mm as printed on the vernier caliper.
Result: 8.0; mm
